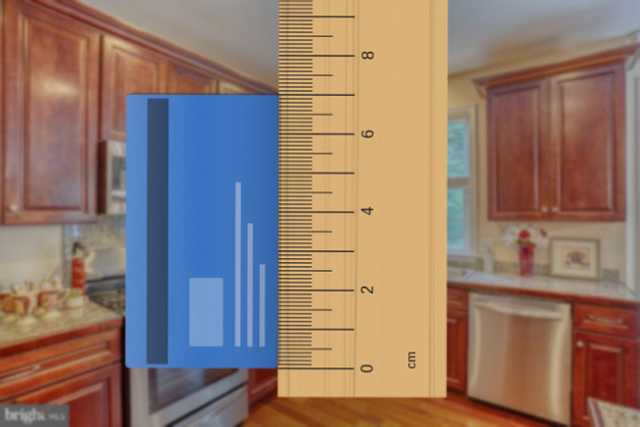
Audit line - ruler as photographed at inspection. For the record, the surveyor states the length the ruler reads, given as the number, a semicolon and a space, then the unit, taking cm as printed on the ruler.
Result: 7; cm
